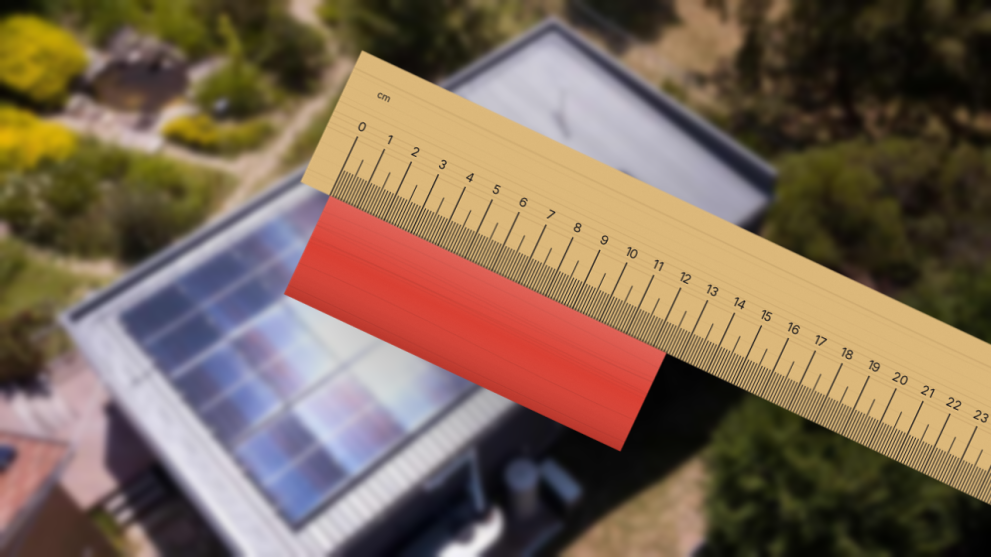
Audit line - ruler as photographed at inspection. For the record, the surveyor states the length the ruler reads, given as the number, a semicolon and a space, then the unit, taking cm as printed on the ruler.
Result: 12.5; cm
